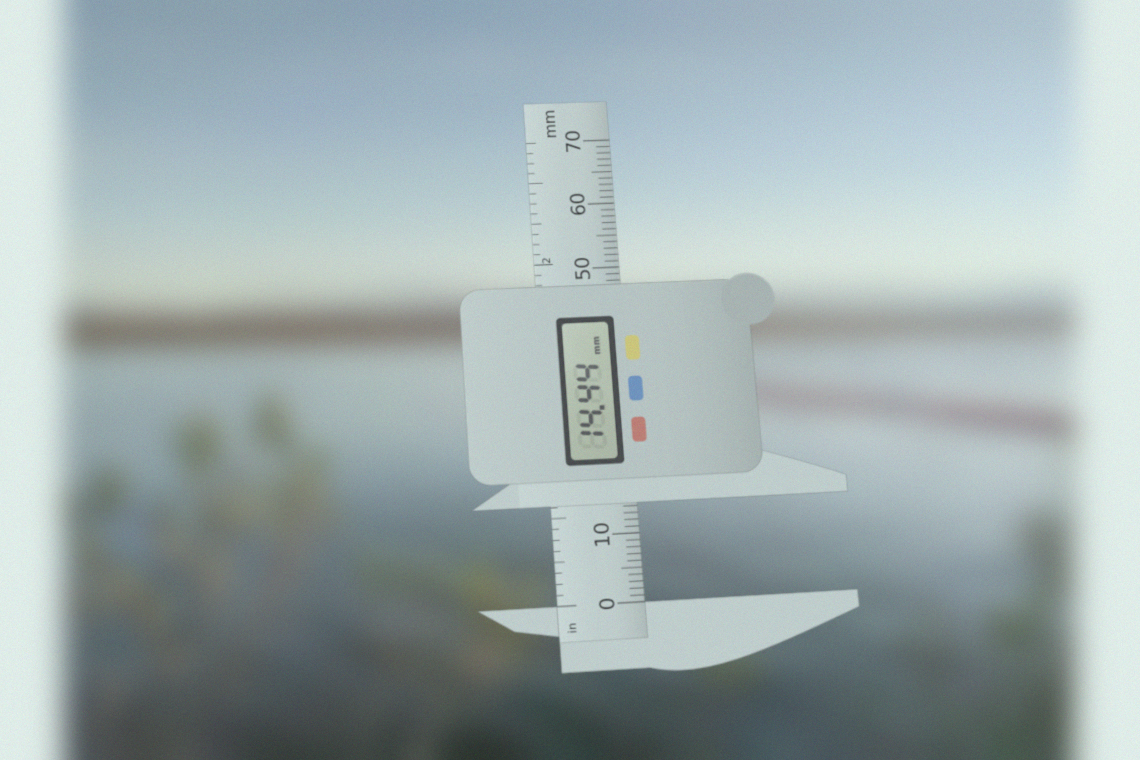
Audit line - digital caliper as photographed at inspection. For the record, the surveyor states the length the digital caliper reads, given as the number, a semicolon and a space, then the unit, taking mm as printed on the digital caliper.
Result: 14.44; mm
